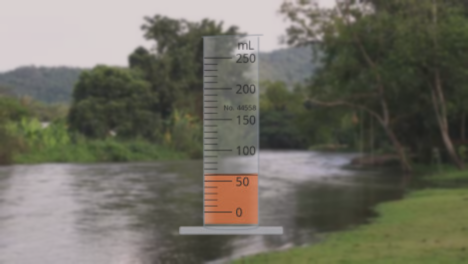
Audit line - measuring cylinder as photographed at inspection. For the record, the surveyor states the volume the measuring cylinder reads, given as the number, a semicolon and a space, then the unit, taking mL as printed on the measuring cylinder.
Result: 60; mL
